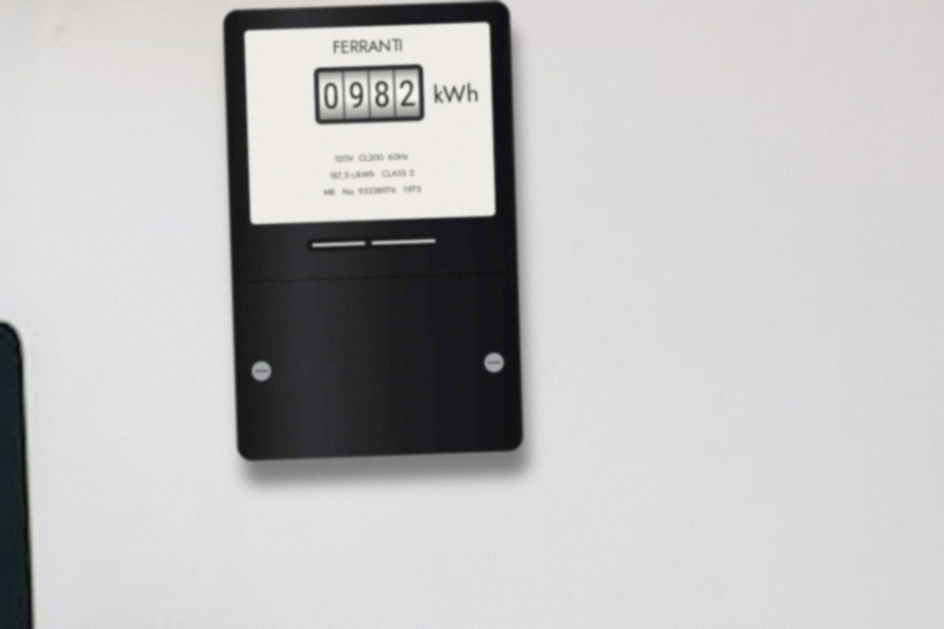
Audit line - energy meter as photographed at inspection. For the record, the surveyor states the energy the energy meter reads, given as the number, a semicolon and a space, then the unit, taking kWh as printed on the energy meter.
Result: 982; kWh
